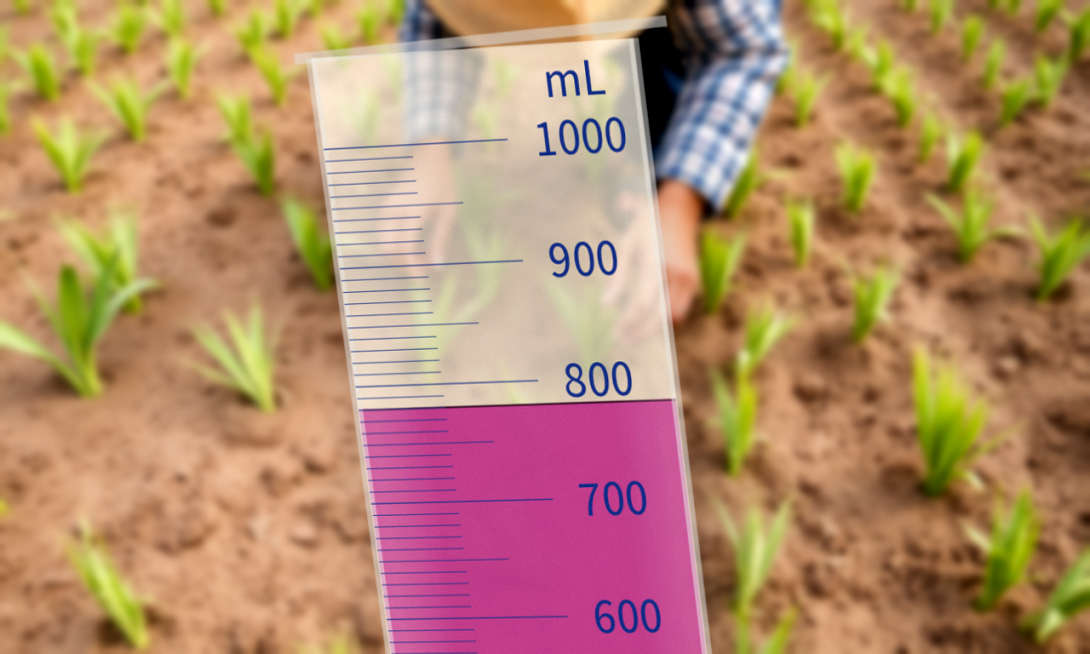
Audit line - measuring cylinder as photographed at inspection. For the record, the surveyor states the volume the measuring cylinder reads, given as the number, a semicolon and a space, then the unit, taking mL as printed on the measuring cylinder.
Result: 780; mL
